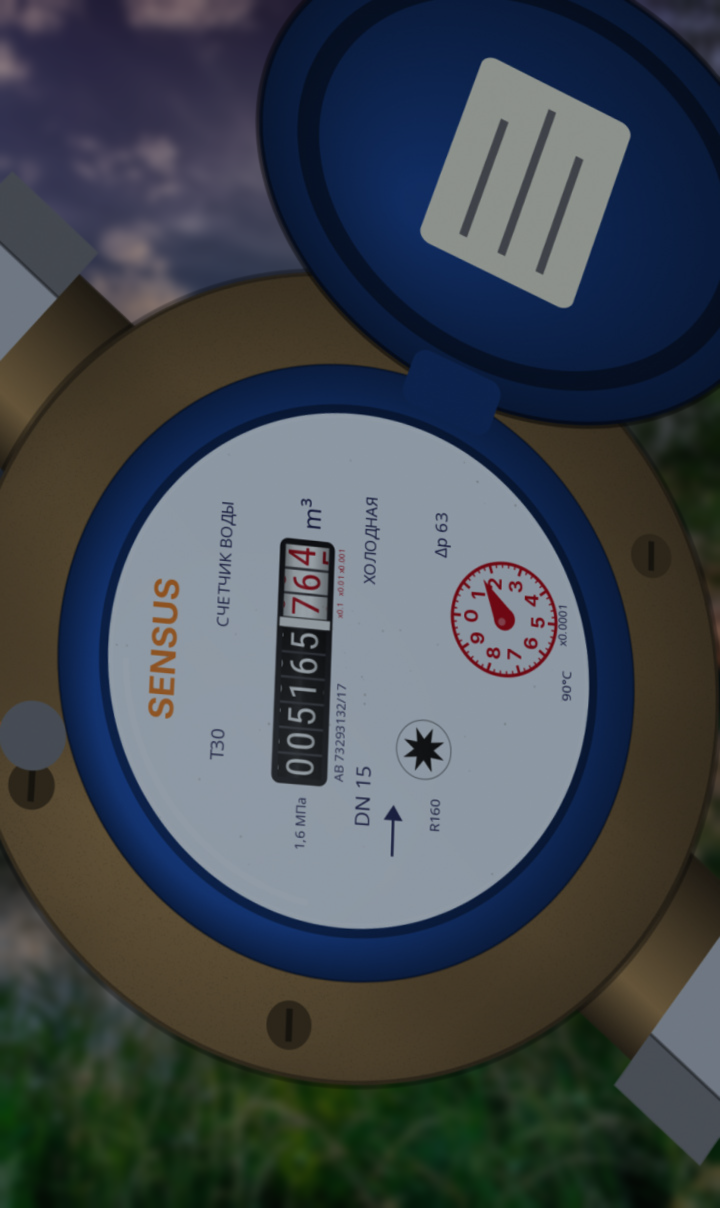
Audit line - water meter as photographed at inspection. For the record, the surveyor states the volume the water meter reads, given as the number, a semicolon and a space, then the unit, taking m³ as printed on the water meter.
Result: 5165.7641; m³
